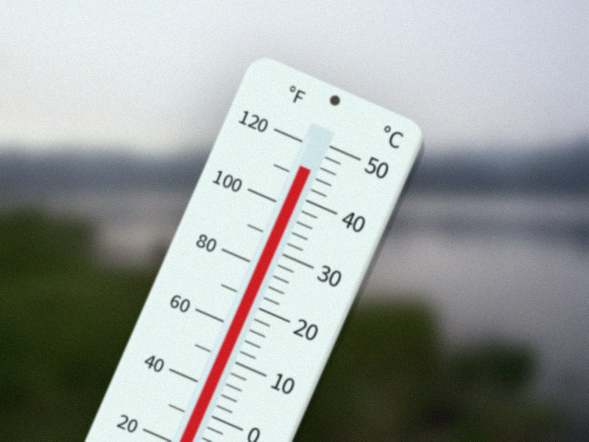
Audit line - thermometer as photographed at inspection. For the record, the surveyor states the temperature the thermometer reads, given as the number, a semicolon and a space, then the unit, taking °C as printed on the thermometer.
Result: 45; °C
